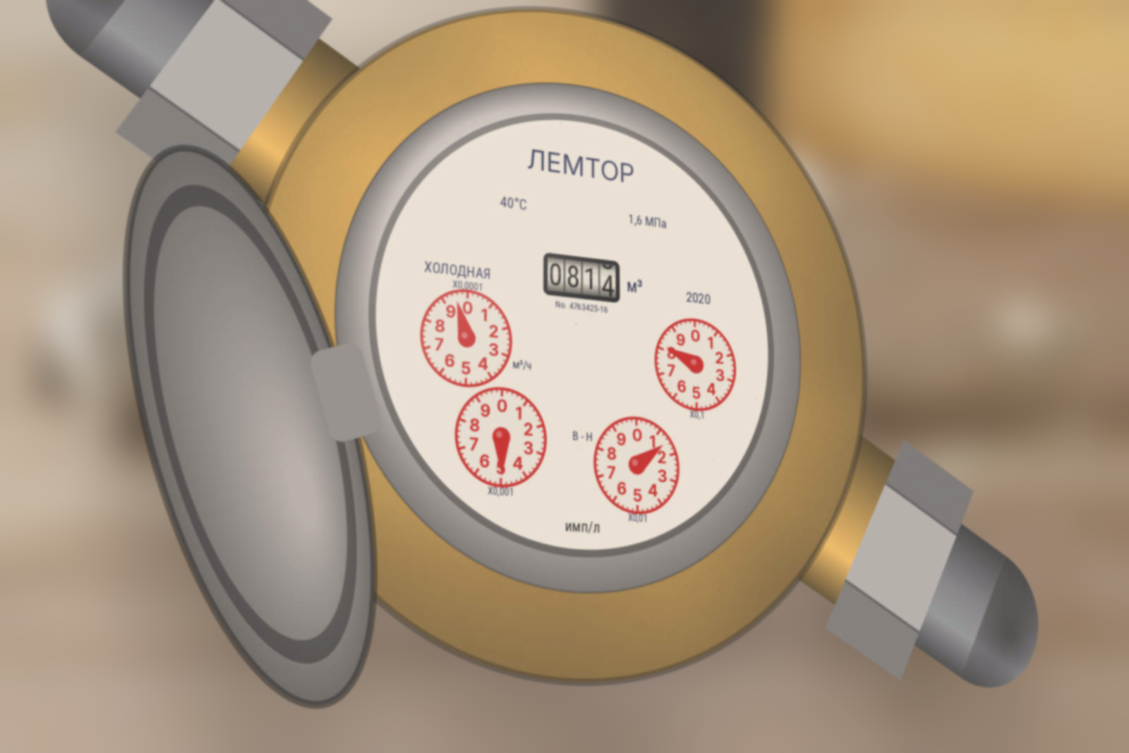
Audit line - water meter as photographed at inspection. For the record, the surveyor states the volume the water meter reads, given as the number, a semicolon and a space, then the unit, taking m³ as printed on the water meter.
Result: 813.8149; m³
